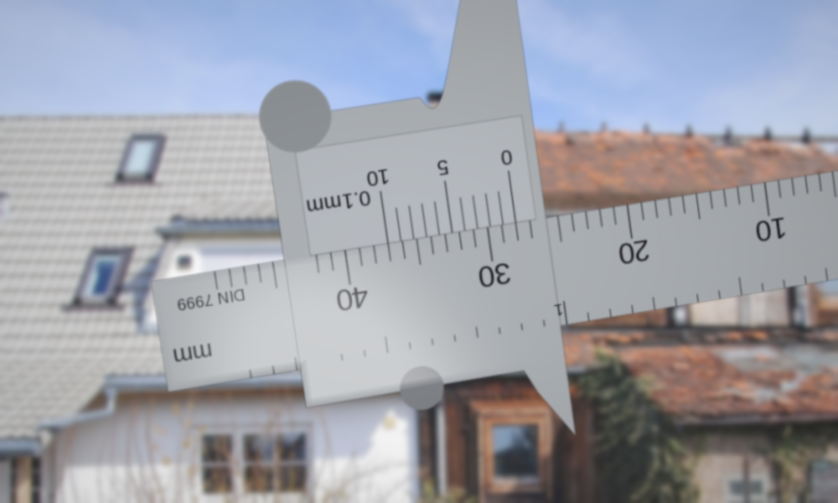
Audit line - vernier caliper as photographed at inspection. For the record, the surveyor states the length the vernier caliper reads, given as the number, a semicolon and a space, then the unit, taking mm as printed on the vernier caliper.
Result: 28.0; mm
